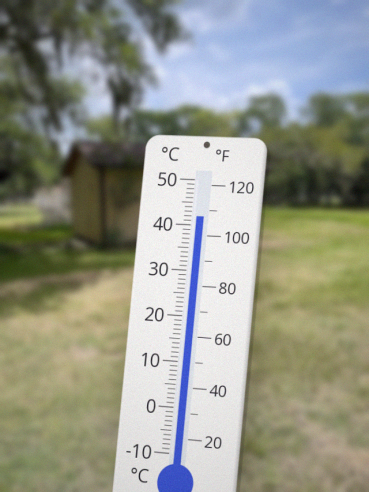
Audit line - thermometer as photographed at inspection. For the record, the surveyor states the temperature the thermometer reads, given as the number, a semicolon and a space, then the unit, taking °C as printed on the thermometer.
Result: 42; °C
